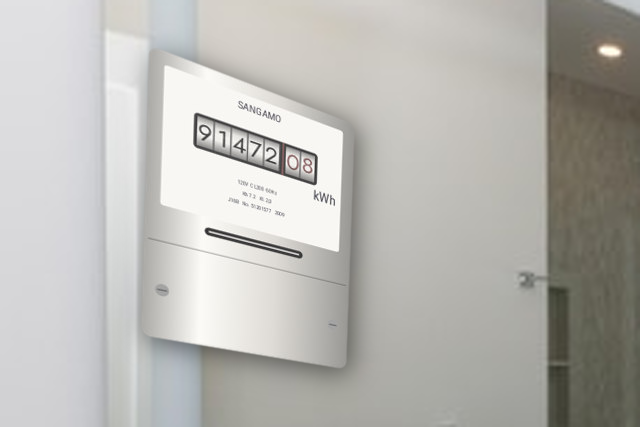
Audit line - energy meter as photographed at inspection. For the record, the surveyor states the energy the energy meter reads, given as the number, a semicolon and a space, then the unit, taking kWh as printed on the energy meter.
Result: 91472.08; kWh
